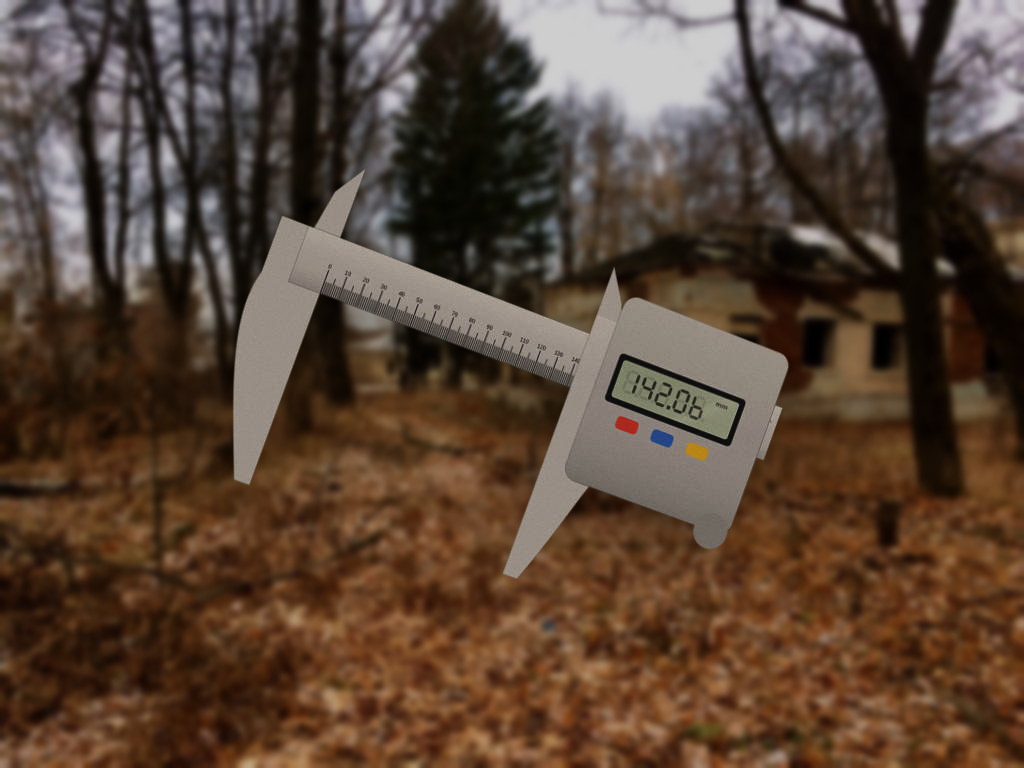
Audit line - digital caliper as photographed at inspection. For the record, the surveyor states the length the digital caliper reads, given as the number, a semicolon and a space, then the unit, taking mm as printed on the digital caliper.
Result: 142.06; mm
